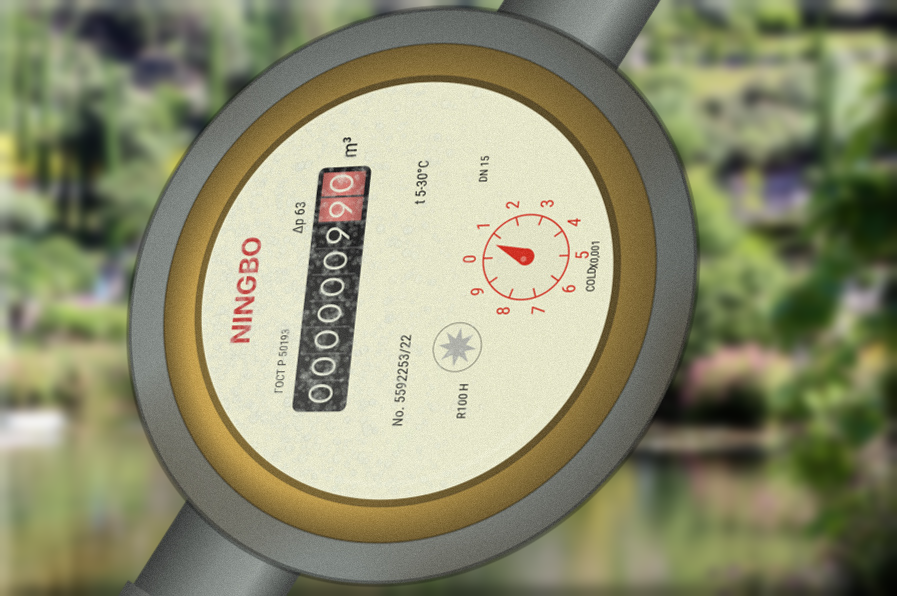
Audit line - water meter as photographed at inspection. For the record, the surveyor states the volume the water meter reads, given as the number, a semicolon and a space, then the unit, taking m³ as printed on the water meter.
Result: 9.900; m³
